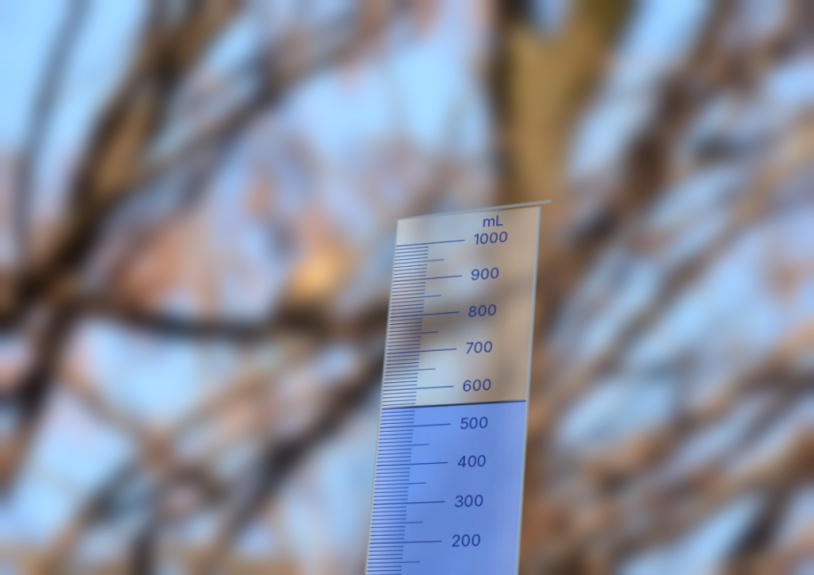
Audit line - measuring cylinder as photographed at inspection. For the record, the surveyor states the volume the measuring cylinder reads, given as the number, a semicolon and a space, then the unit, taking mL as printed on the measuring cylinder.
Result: 550; mL
